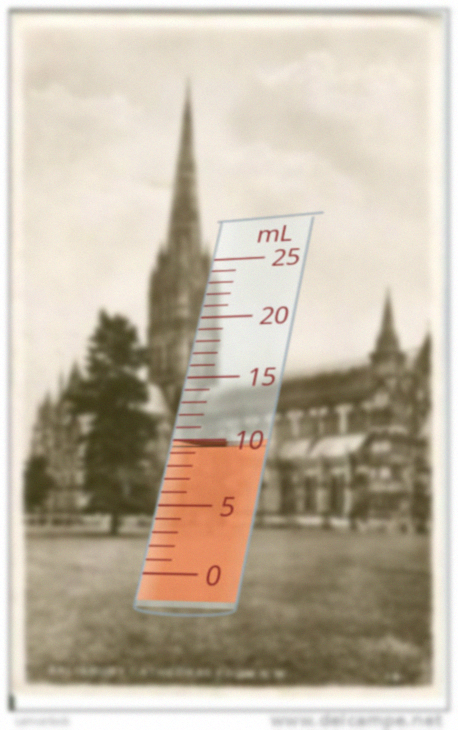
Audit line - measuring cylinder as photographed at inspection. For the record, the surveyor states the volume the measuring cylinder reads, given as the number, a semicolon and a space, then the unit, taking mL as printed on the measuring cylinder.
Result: 9.5; mL
